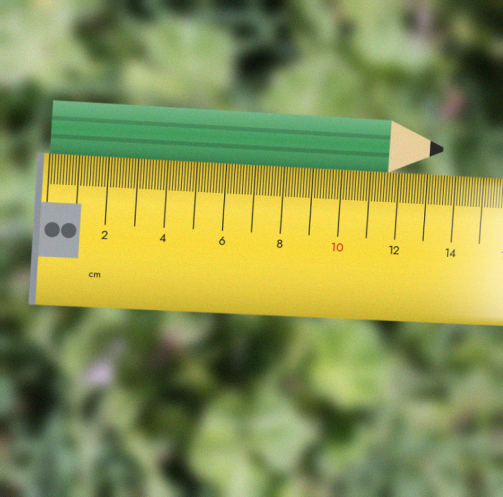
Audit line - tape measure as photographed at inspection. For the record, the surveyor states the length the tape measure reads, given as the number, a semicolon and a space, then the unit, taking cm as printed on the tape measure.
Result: 13.5; cm
